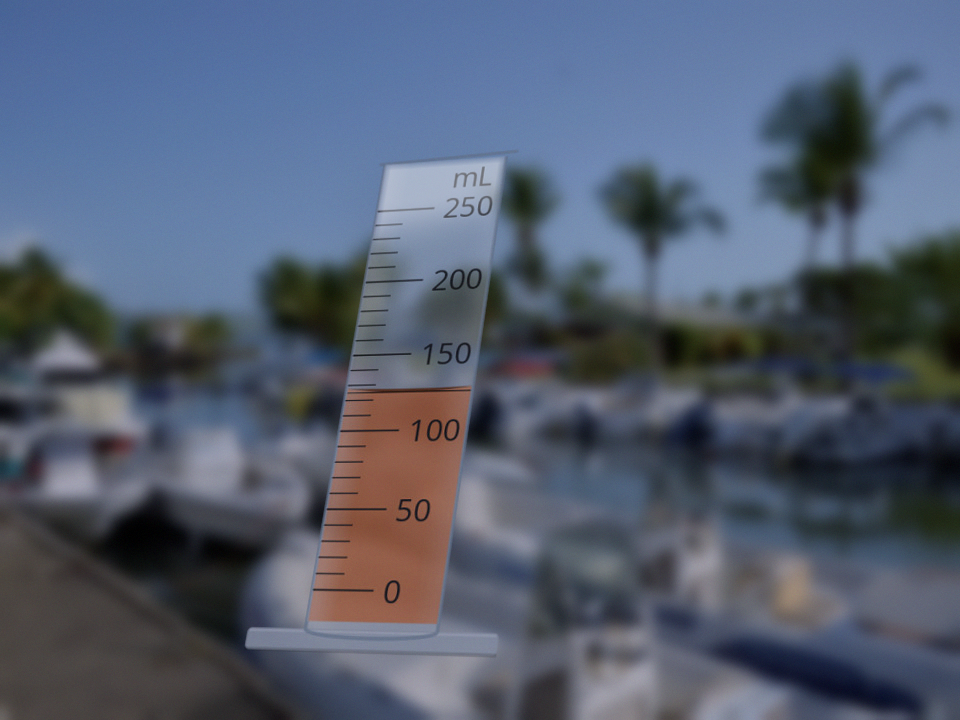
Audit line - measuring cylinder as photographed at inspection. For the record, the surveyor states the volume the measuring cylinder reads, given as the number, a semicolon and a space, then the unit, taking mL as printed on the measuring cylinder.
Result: 125; mL
